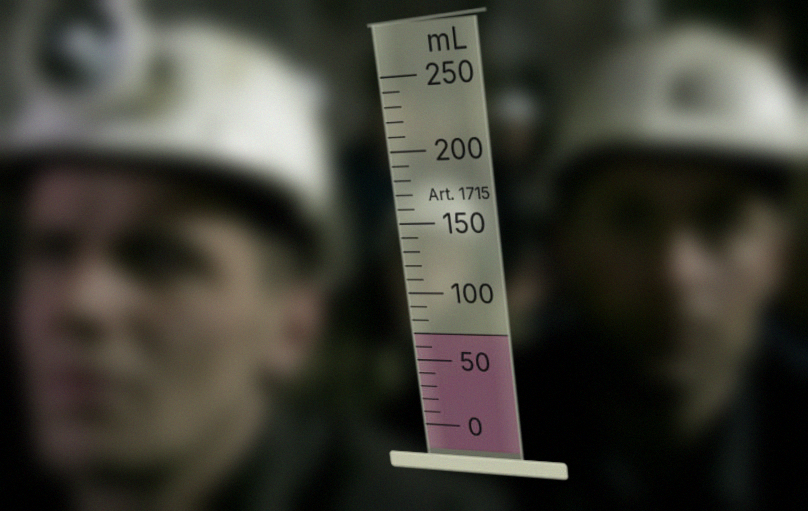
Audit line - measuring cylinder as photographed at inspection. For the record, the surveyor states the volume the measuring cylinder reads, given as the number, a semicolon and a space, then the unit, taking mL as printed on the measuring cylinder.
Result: 70; mL
